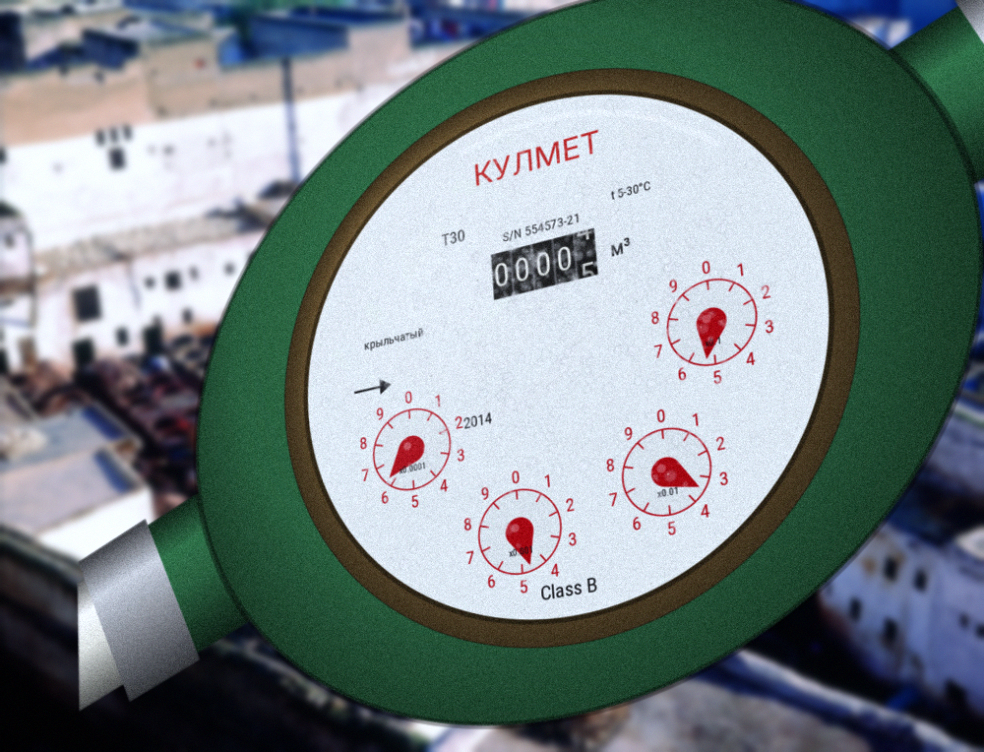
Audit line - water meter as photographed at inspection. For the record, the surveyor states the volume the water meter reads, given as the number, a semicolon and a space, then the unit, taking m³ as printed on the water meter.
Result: 4.5346; m³
